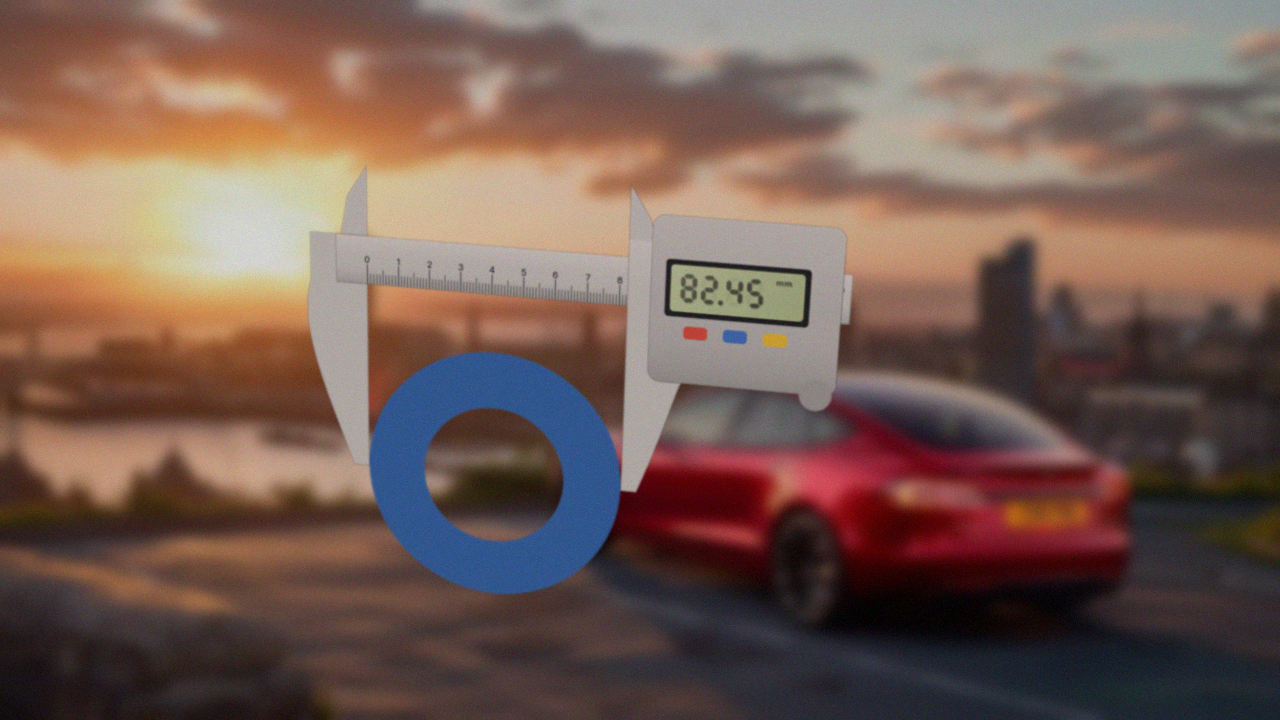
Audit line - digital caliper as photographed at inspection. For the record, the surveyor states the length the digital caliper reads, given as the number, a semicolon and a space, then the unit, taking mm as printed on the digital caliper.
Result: 82.45; mm
